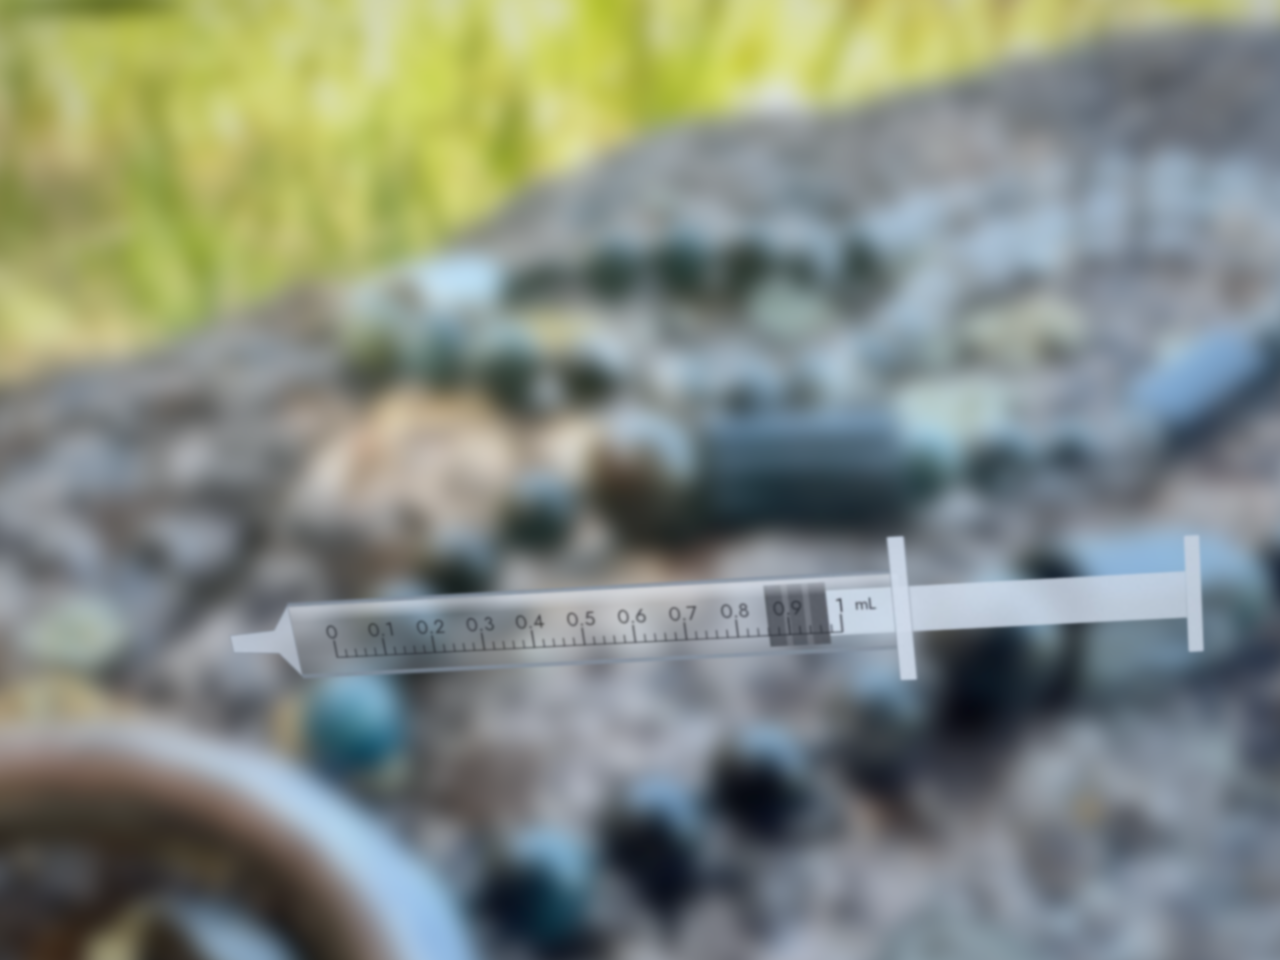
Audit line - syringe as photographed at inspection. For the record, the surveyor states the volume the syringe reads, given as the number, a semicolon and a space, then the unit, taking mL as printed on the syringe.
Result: 0.86; mL
